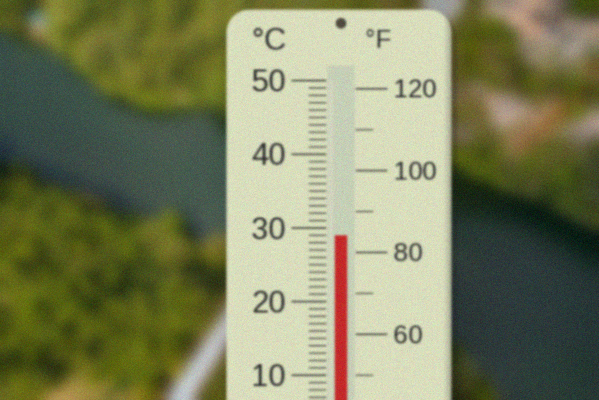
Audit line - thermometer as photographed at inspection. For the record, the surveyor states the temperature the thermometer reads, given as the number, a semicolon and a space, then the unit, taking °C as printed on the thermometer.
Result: 29; °C
